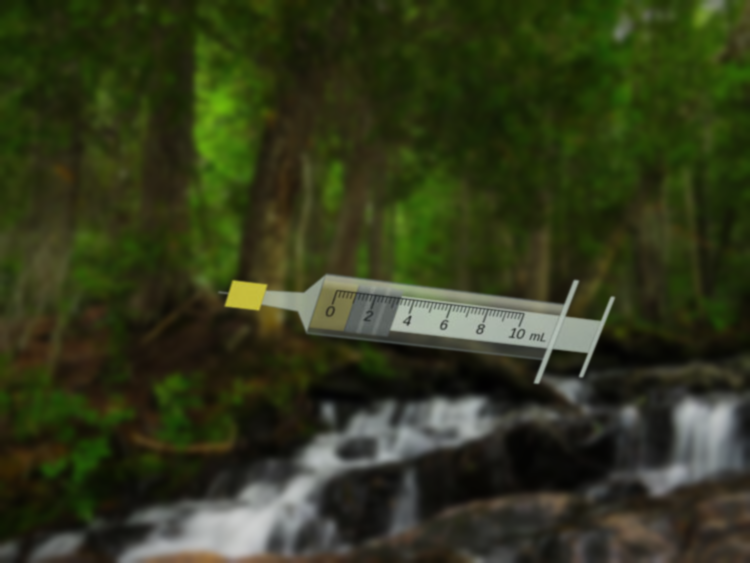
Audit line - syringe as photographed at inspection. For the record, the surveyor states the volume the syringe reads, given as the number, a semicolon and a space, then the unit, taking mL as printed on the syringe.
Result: 1; mL
